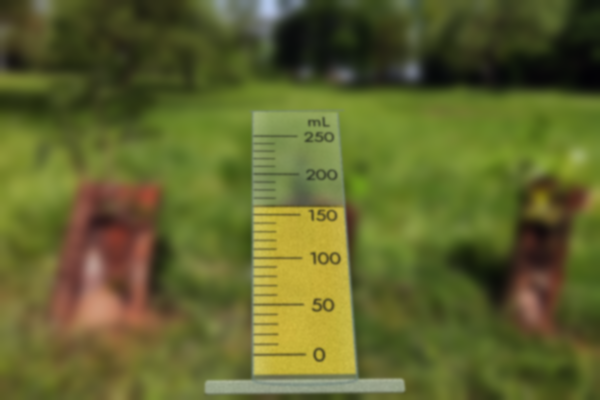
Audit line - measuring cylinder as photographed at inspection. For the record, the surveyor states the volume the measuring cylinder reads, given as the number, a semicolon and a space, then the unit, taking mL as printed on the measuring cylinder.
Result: 160; mL
